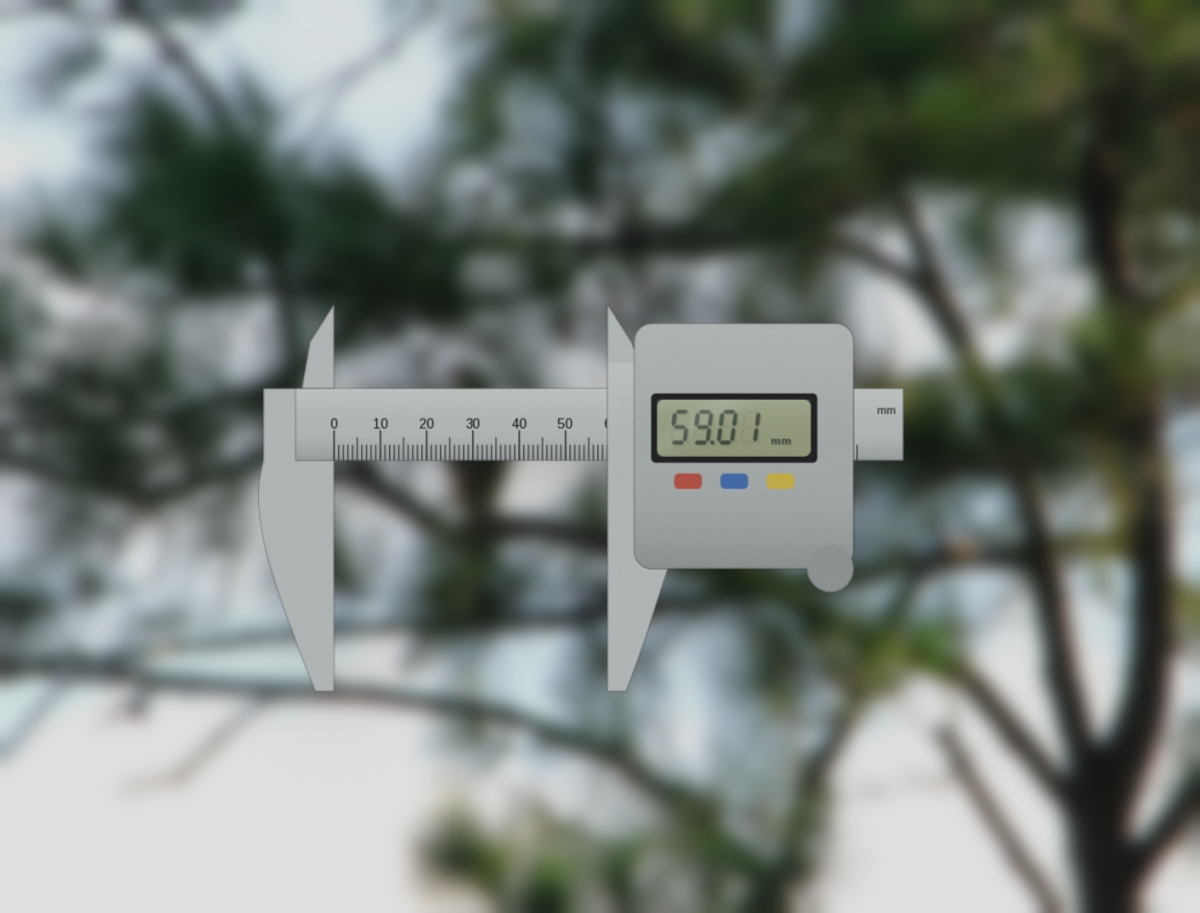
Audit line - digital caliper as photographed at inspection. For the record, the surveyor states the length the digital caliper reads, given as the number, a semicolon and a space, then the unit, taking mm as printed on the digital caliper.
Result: 59.01; mm
